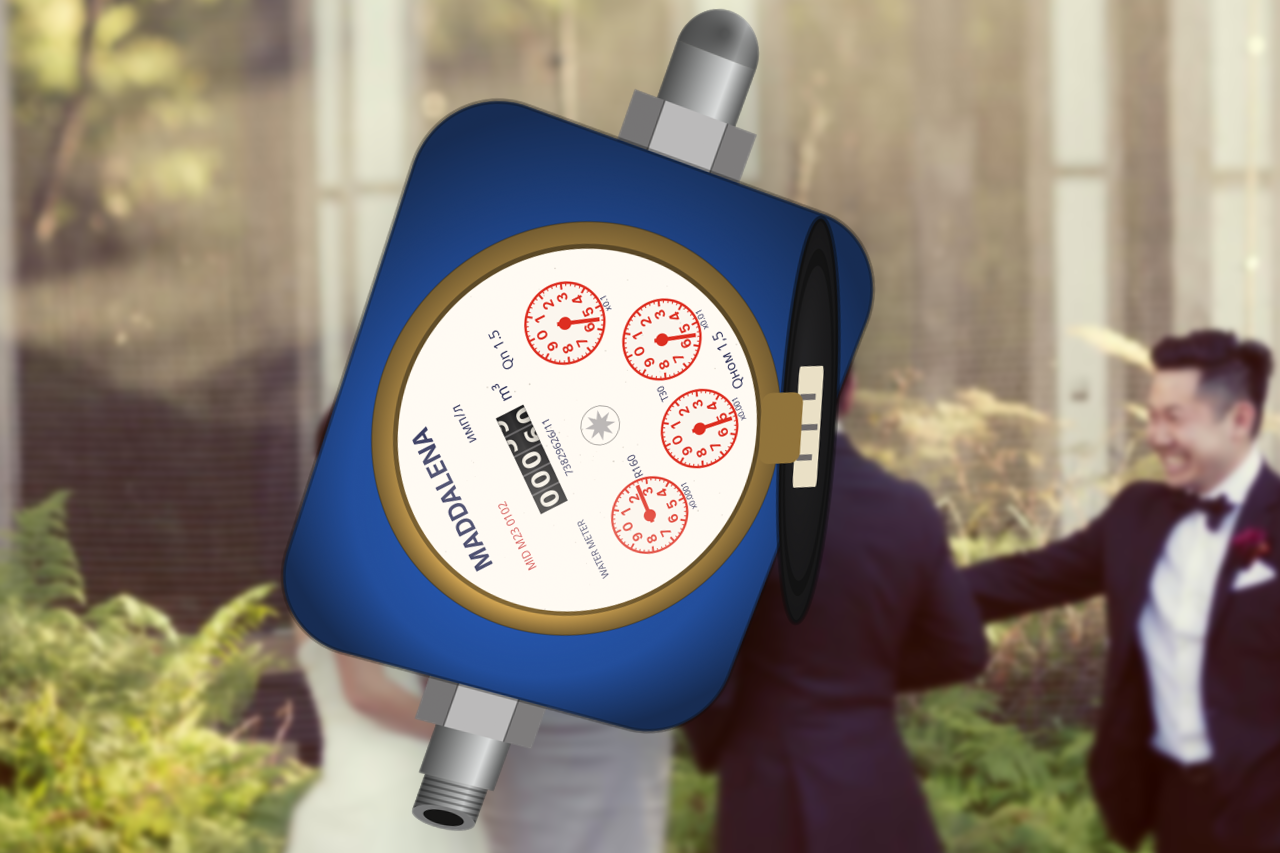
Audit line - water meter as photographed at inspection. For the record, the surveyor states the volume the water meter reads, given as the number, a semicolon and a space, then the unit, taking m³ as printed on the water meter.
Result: 59.5552; m³
